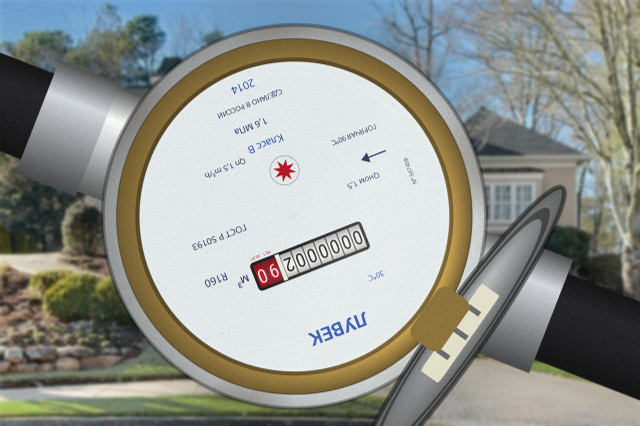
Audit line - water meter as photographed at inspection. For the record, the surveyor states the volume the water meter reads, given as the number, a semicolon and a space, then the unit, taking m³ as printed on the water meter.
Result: 2.90; m³
